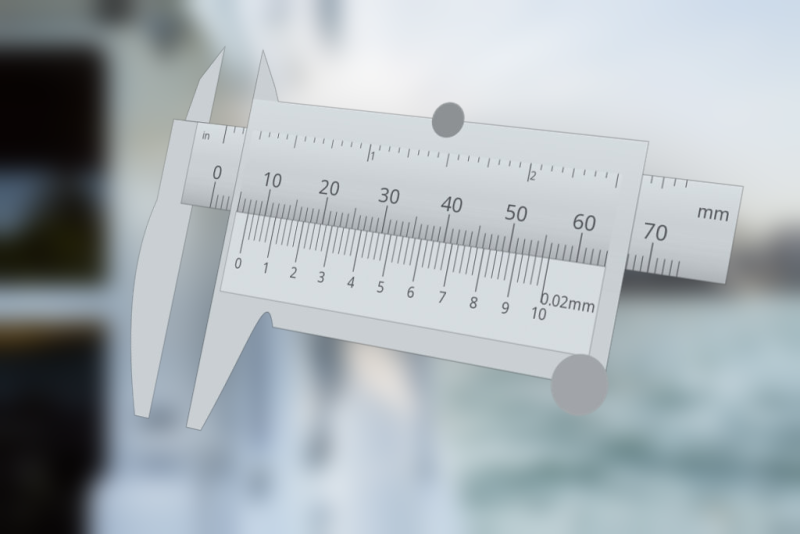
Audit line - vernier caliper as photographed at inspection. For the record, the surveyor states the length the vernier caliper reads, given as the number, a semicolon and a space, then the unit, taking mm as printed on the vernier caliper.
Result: 7.0; mm
